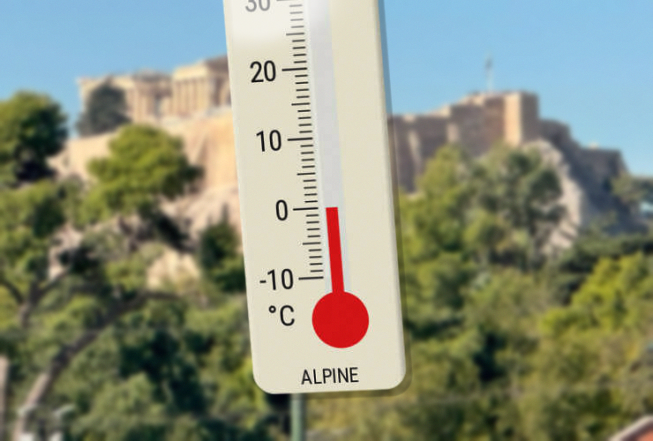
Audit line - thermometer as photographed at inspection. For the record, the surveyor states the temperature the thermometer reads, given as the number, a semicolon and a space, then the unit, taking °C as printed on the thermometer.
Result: 0; °C
